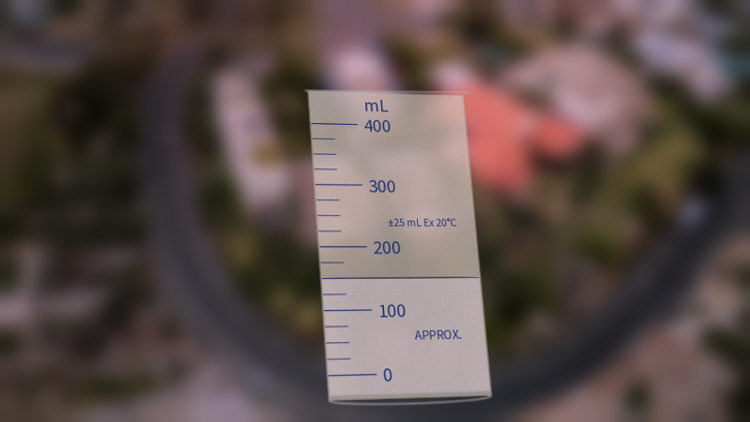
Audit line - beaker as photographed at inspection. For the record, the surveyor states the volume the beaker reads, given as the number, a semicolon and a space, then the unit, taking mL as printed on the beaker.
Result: 150; mL
